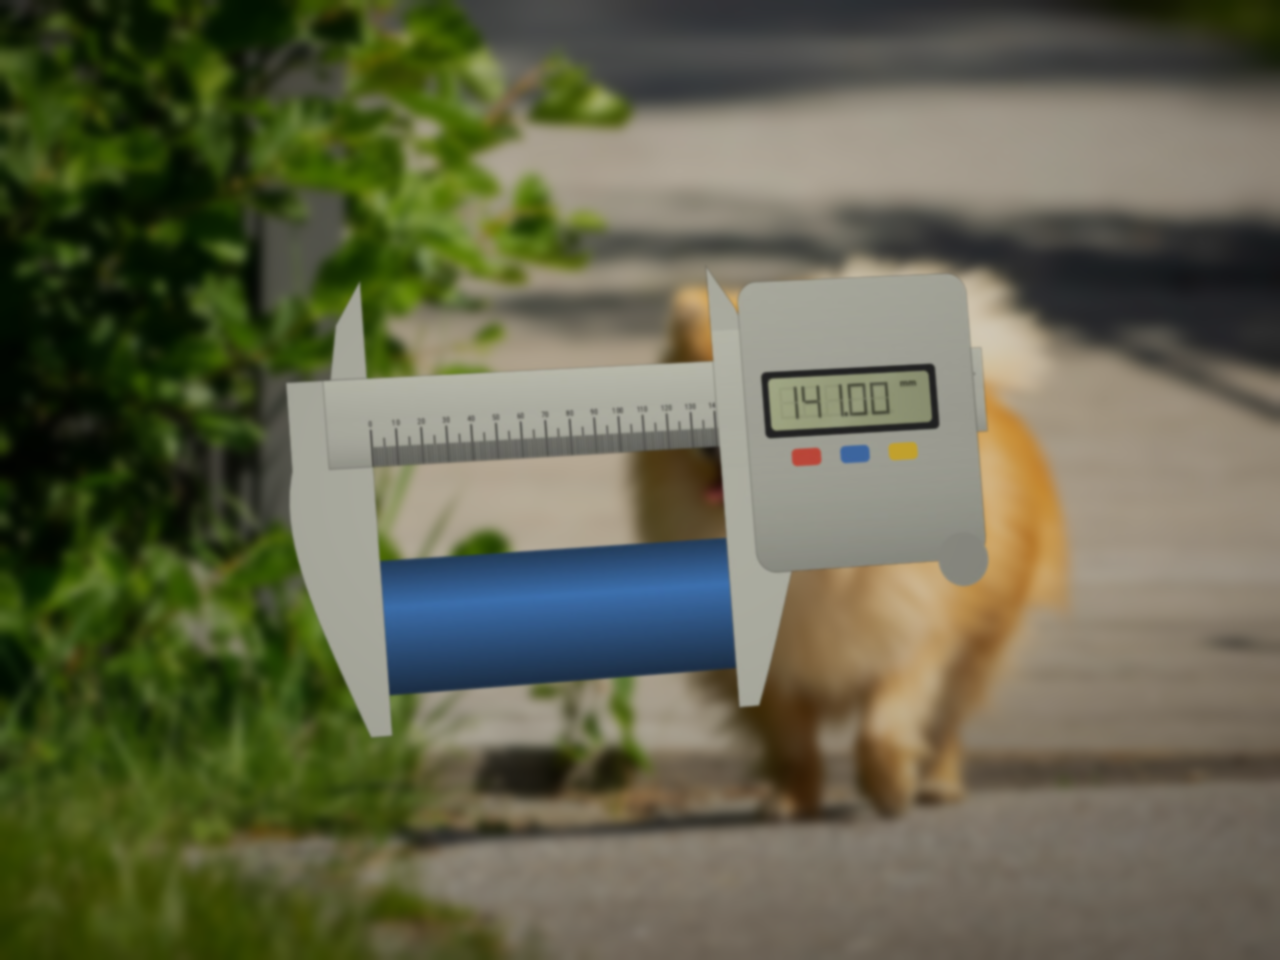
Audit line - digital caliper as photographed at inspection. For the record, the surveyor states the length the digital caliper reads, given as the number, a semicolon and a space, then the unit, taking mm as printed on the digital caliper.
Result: 141.00; mm
